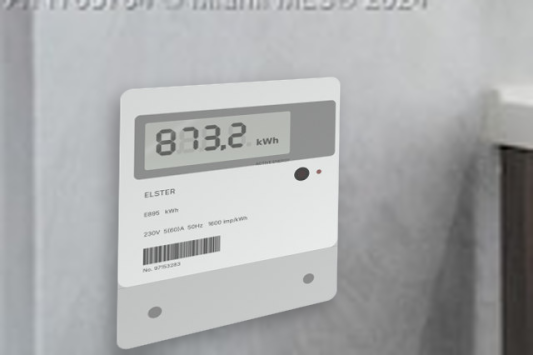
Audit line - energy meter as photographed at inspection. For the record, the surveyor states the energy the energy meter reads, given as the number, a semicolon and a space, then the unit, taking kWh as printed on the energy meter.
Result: 873.2; kWh
